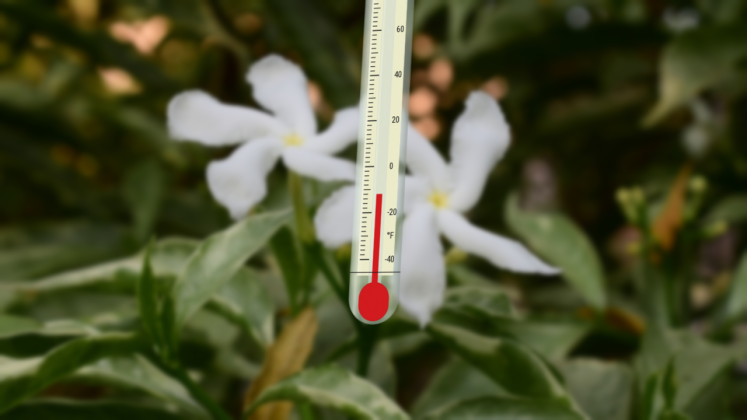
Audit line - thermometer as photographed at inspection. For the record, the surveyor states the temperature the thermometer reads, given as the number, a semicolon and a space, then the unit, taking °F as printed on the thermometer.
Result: -12; °F
